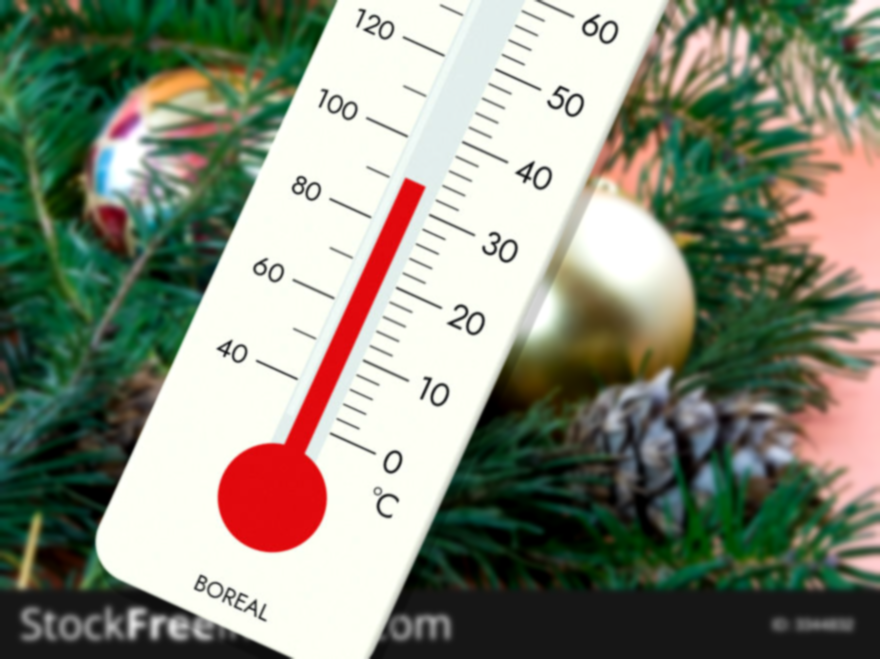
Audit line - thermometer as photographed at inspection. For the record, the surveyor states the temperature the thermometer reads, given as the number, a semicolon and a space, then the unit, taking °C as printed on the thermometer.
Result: 33; °C
